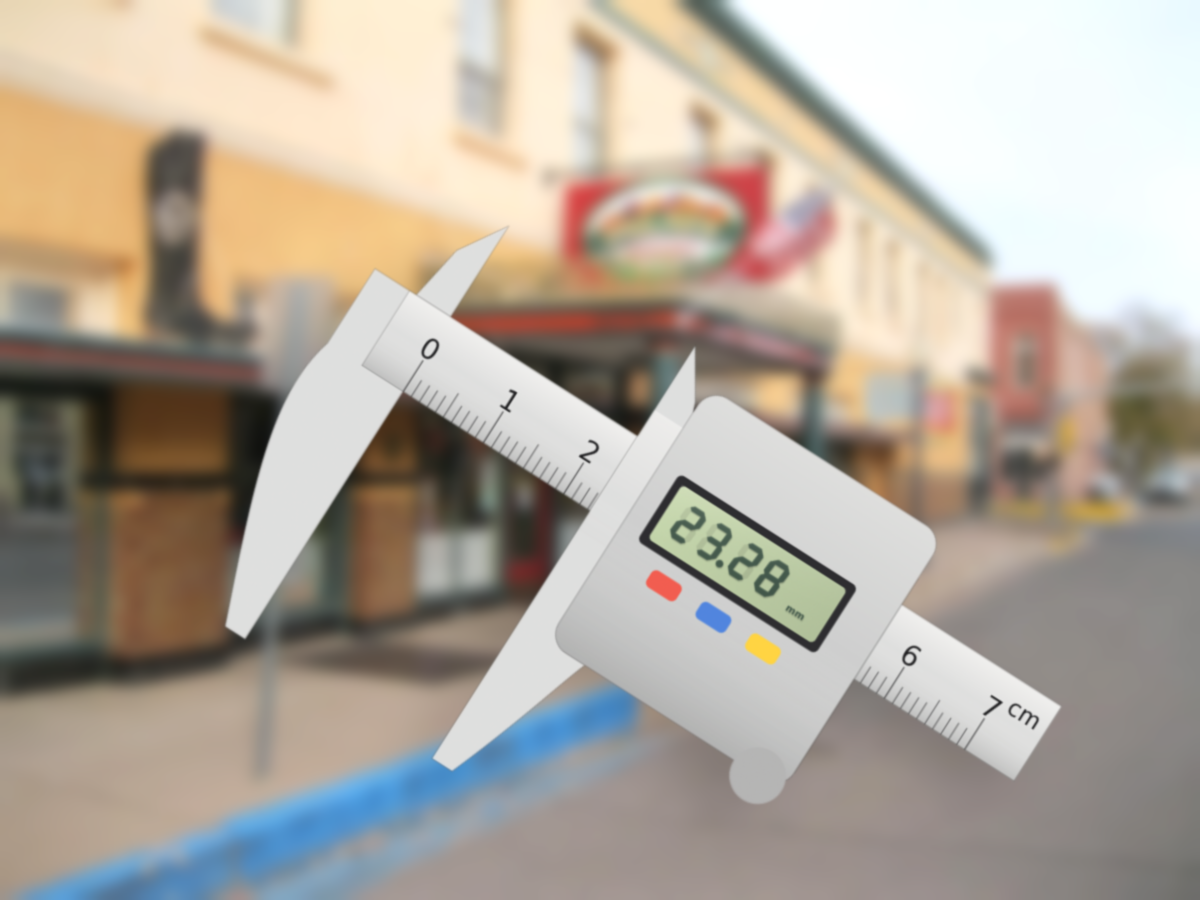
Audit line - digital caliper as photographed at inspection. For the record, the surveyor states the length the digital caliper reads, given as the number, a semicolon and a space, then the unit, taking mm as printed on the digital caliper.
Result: 23.28; mm
